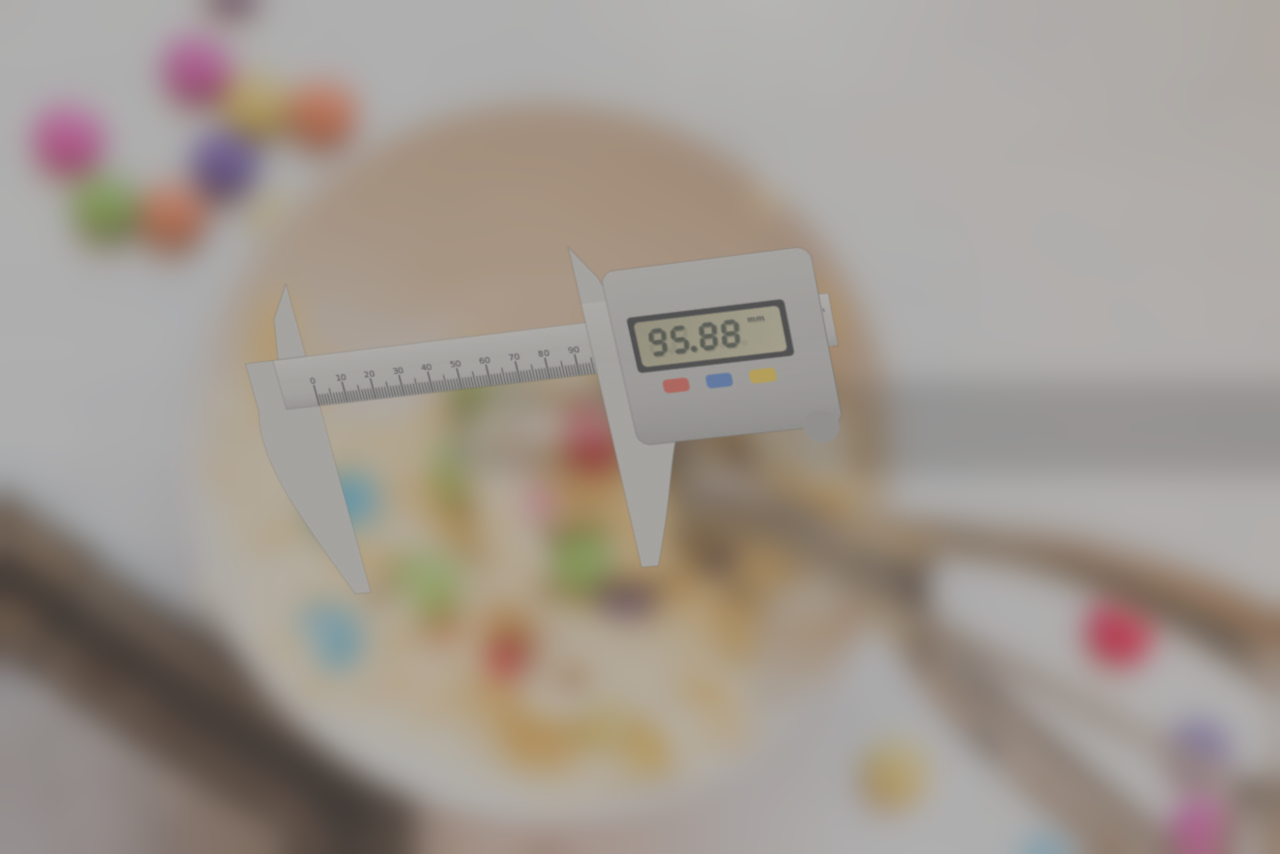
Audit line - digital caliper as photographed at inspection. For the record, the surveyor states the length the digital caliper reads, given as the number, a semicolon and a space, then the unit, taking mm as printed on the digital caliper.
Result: 95.88; mm
